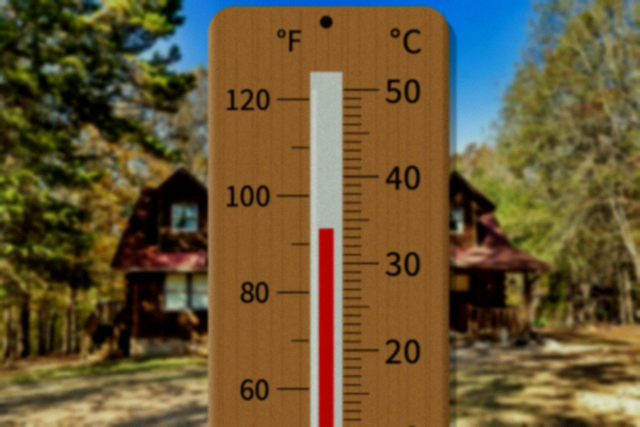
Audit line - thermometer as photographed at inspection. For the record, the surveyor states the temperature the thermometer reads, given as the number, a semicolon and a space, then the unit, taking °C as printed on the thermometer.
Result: 34; °C
